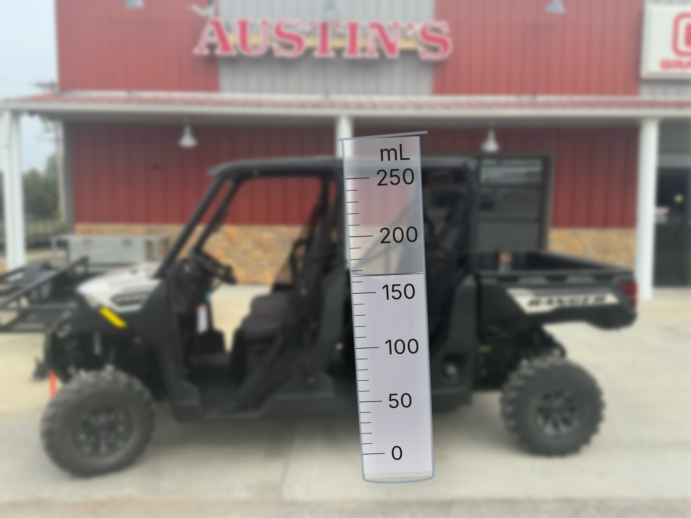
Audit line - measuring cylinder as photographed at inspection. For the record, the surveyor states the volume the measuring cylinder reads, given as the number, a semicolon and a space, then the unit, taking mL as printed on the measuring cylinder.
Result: 165; mL
